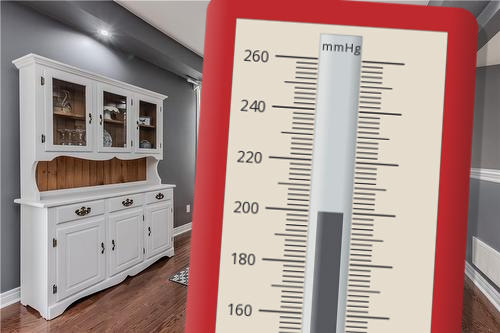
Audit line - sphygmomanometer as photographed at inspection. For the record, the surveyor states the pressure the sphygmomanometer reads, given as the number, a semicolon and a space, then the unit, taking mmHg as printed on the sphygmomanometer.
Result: 200; mmHg
